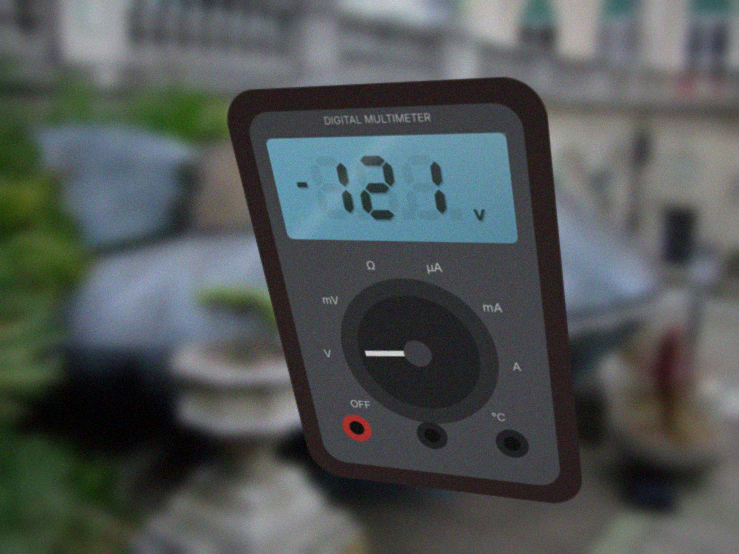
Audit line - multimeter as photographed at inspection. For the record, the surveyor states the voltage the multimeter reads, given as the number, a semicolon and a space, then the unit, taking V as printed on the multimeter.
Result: -121; V
